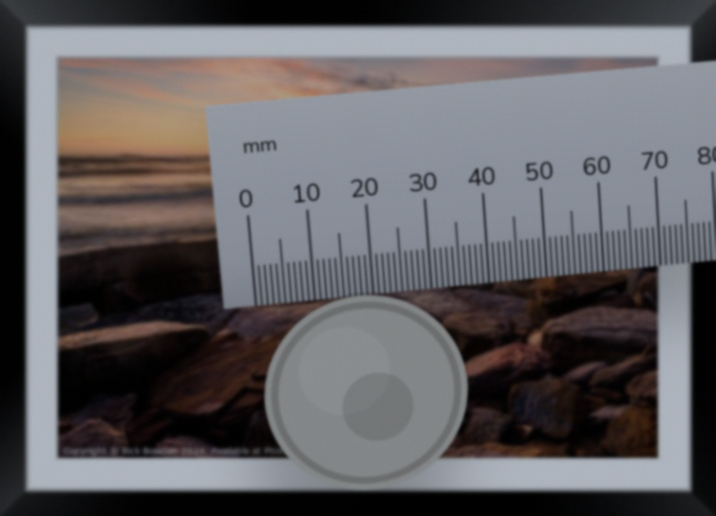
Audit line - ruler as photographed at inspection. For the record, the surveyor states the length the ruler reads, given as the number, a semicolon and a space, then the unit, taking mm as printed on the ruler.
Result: 35; mm
